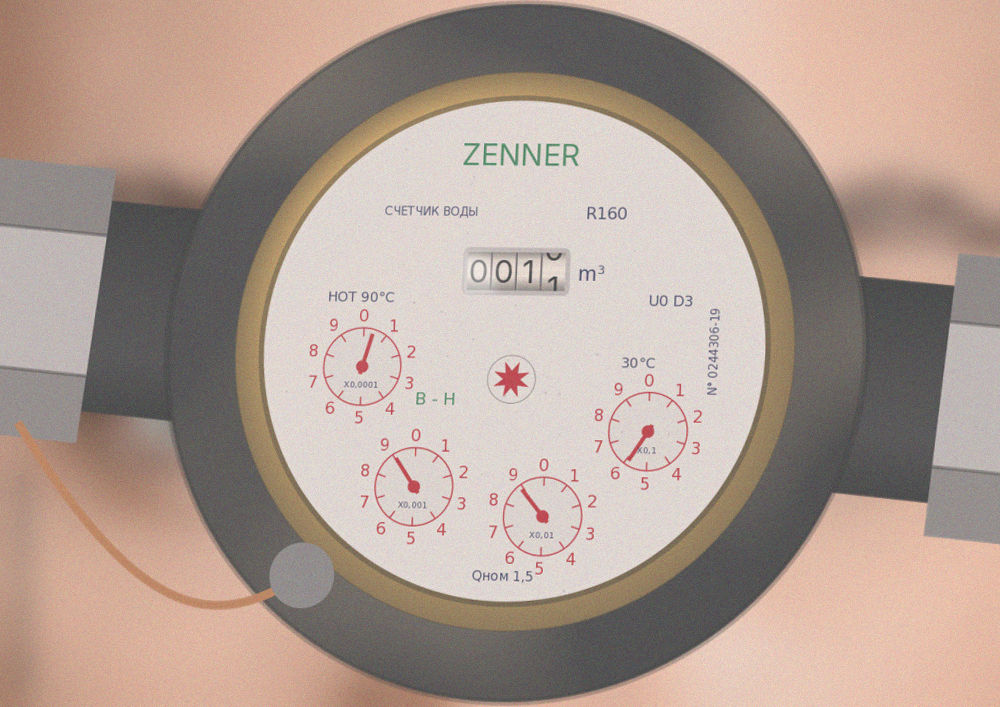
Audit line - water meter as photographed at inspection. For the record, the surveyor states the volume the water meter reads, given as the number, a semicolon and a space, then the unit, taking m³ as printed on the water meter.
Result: 10.5890; m³
